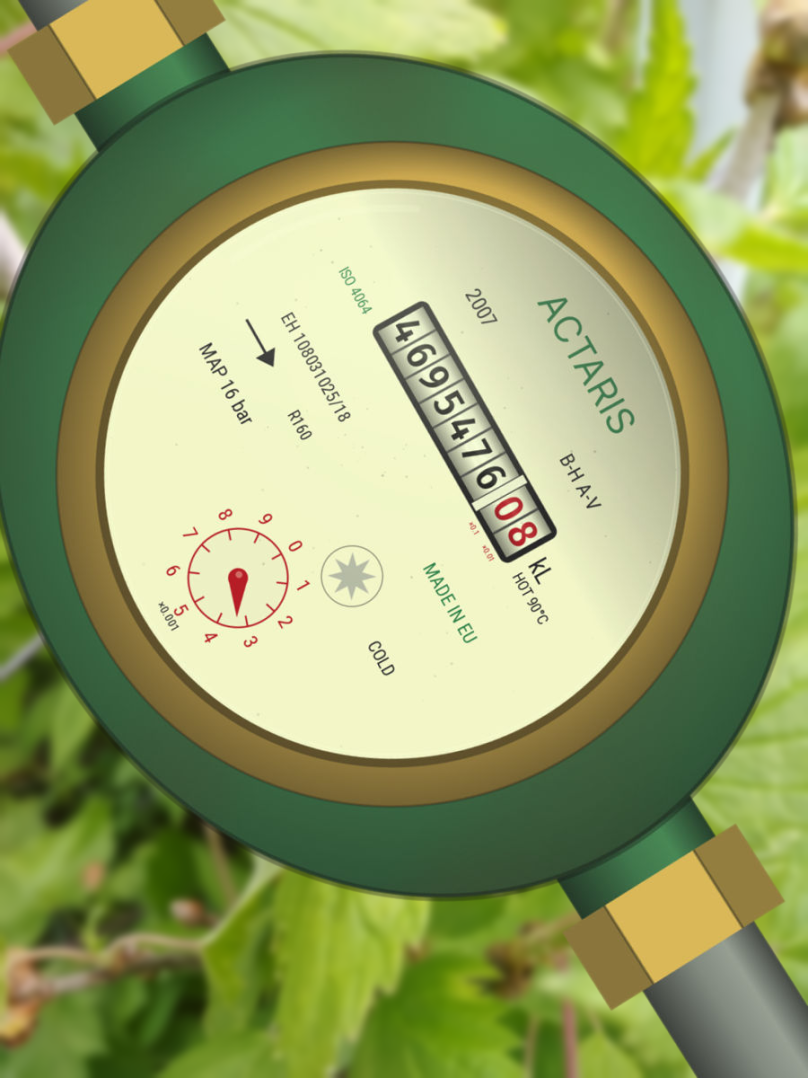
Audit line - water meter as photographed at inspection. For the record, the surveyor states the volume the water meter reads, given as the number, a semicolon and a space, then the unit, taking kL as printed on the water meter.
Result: 4695476.083; kL
